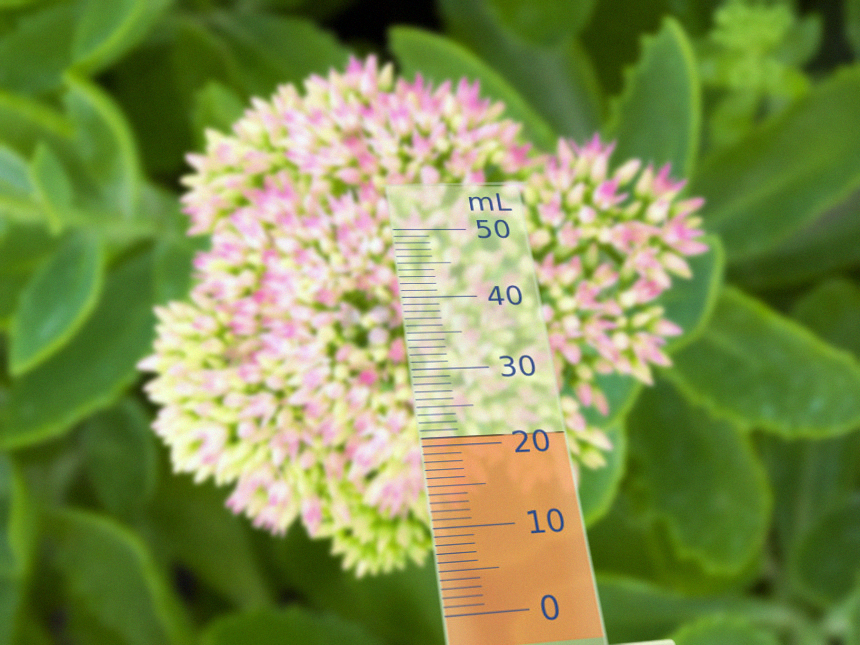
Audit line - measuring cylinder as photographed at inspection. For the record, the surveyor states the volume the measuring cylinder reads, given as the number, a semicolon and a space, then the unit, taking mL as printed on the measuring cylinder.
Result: 21; mL
